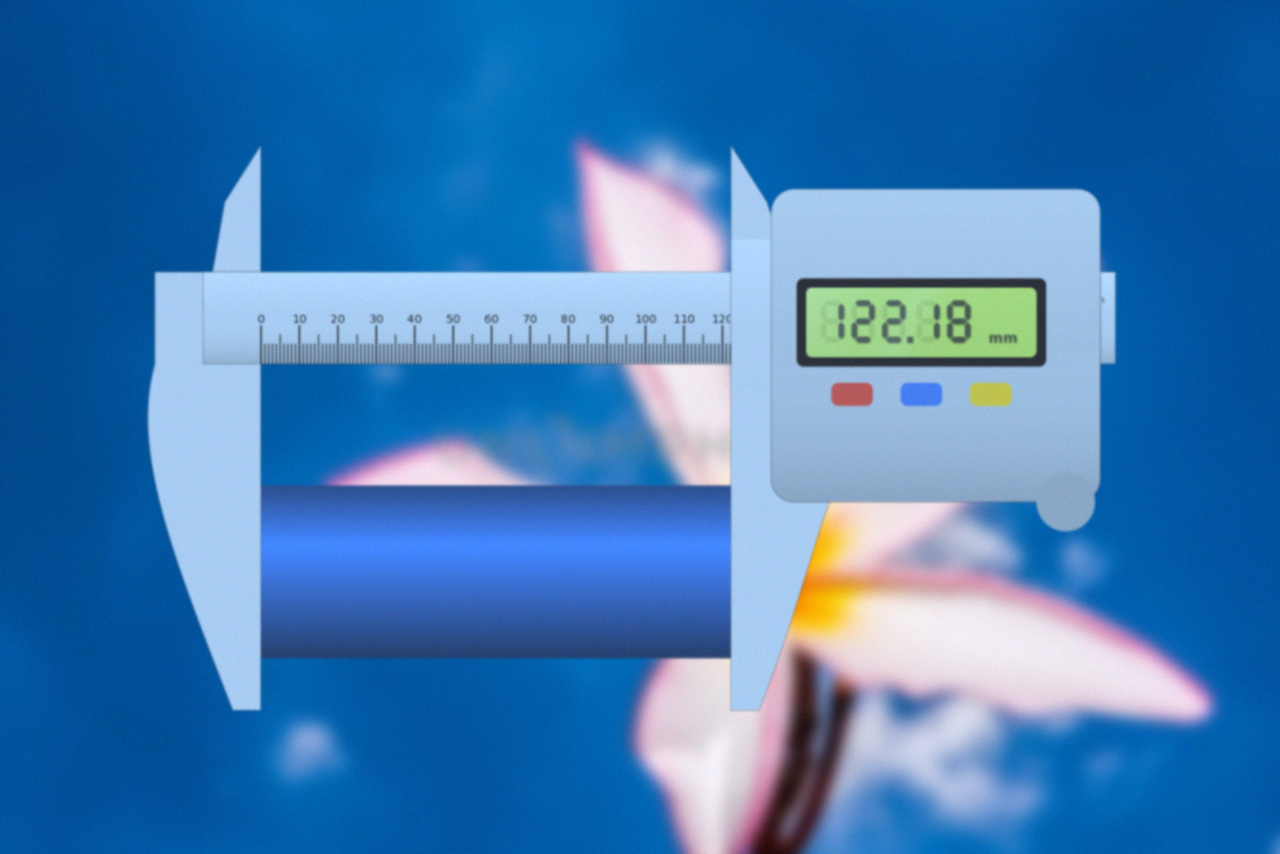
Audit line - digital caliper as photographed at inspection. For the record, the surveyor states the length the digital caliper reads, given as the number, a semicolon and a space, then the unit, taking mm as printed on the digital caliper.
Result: 122.18; mm
